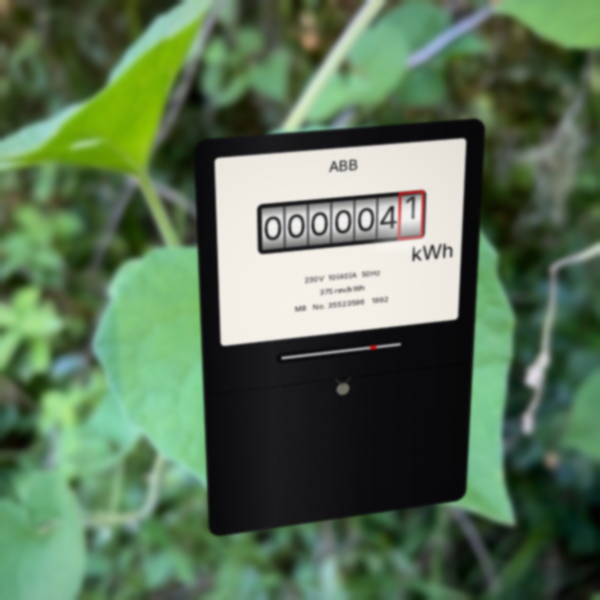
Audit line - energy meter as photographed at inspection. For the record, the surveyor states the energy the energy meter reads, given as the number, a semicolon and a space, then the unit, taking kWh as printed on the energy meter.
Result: 4.1; kWh
